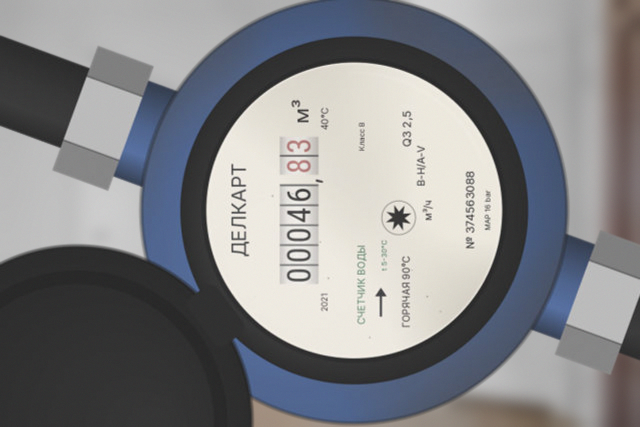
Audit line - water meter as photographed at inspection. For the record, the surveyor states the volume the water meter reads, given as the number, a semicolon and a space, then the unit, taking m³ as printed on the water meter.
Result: 46.83; m³
